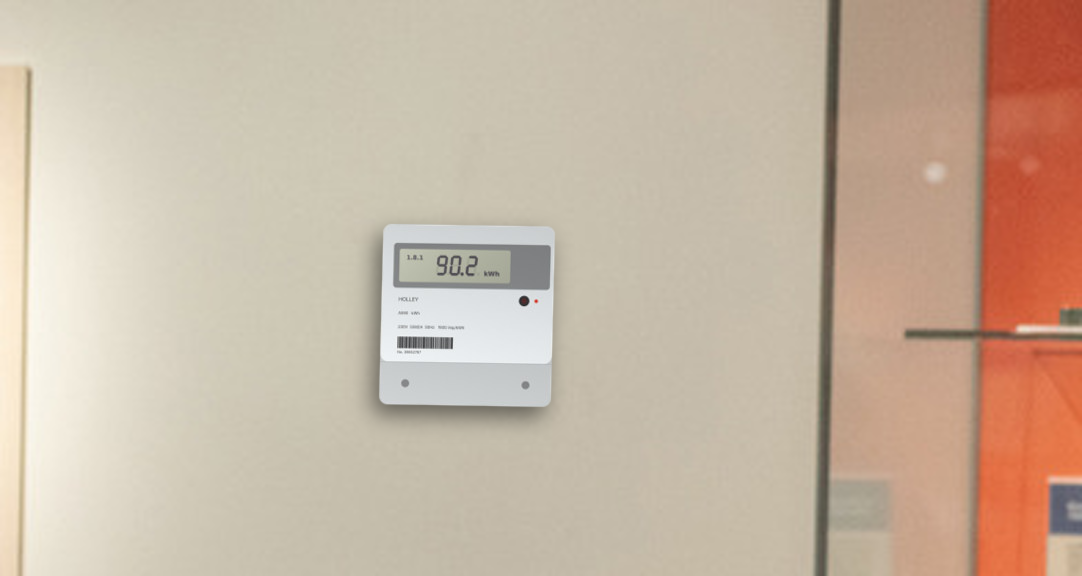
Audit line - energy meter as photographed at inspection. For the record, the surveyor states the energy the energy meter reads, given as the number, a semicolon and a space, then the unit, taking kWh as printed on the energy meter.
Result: 90.2; kWh
